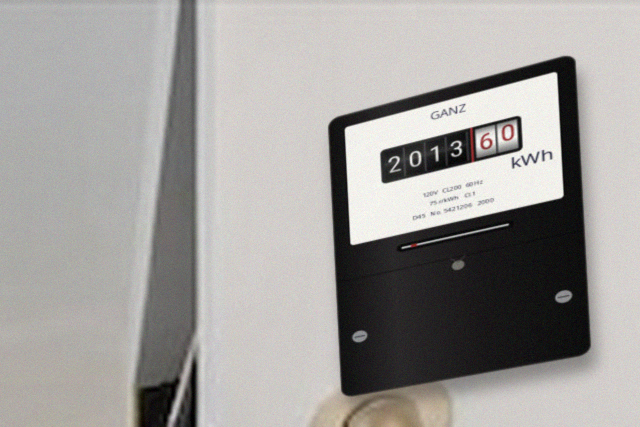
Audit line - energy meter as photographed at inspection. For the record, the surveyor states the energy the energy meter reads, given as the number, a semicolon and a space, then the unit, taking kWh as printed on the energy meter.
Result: 2013.60; kWh
